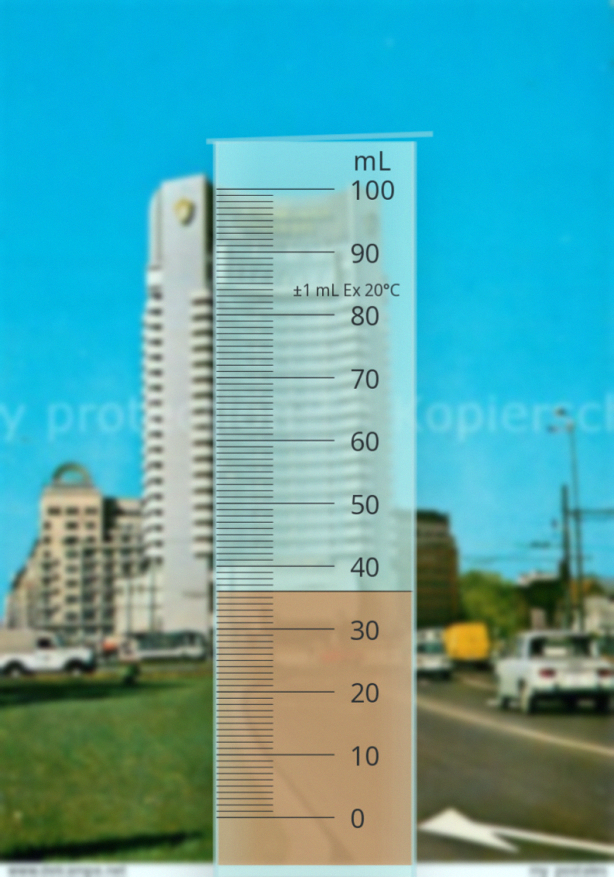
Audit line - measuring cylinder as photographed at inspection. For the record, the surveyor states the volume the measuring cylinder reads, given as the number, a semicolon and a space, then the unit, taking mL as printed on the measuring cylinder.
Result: 36; mL
